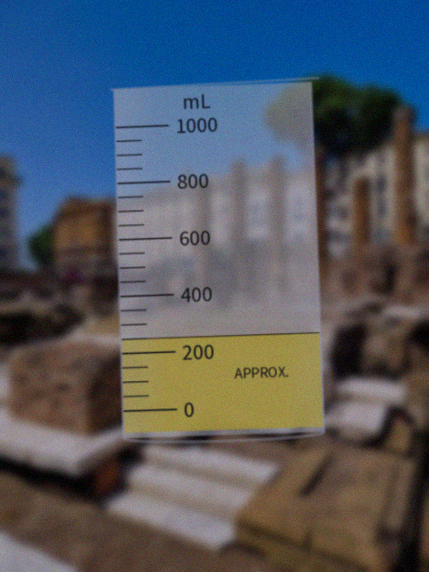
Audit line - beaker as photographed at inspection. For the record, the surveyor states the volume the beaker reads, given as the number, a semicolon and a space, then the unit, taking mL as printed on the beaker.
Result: 250; mL
